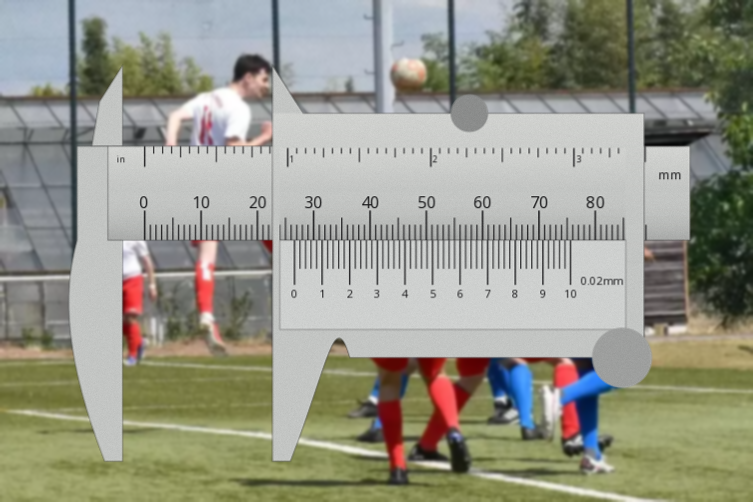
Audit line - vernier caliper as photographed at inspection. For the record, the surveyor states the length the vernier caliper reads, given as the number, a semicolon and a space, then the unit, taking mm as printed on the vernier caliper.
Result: 26.6; mm
